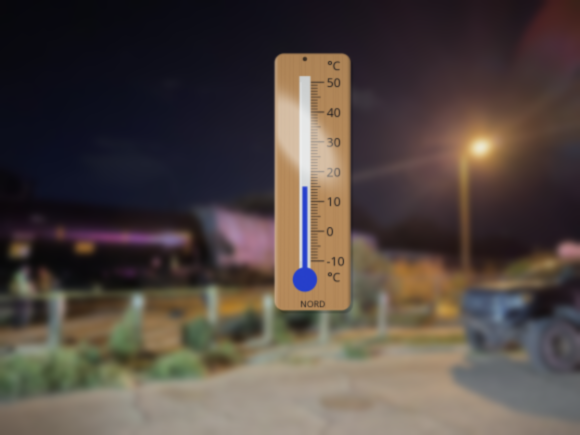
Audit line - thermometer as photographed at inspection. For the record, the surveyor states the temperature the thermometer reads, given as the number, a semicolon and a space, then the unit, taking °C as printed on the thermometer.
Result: 15; °C
